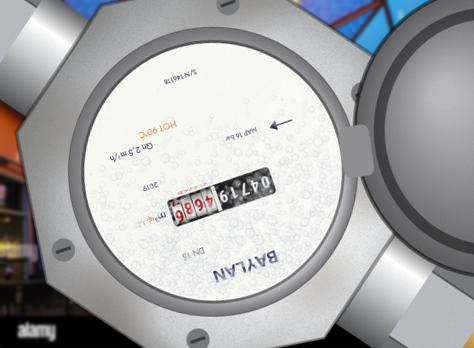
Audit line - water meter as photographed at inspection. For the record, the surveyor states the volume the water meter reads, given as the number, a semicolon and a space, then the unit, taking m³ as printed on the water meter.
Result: 4719.4686; m³
